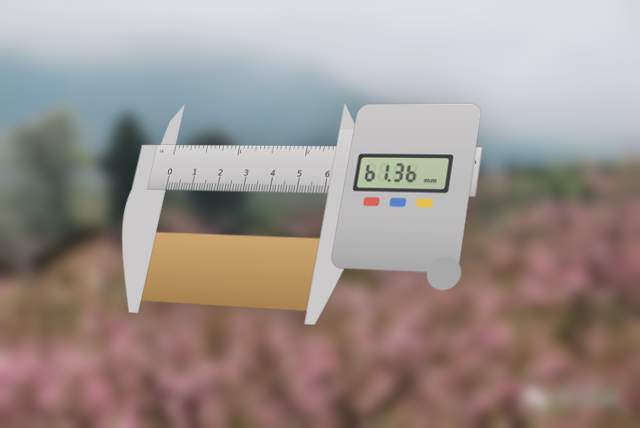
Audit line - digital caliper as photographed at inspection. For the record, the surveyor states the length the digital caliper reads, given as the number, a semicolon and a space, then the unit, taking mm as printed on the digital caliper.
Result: 61.36; mm
